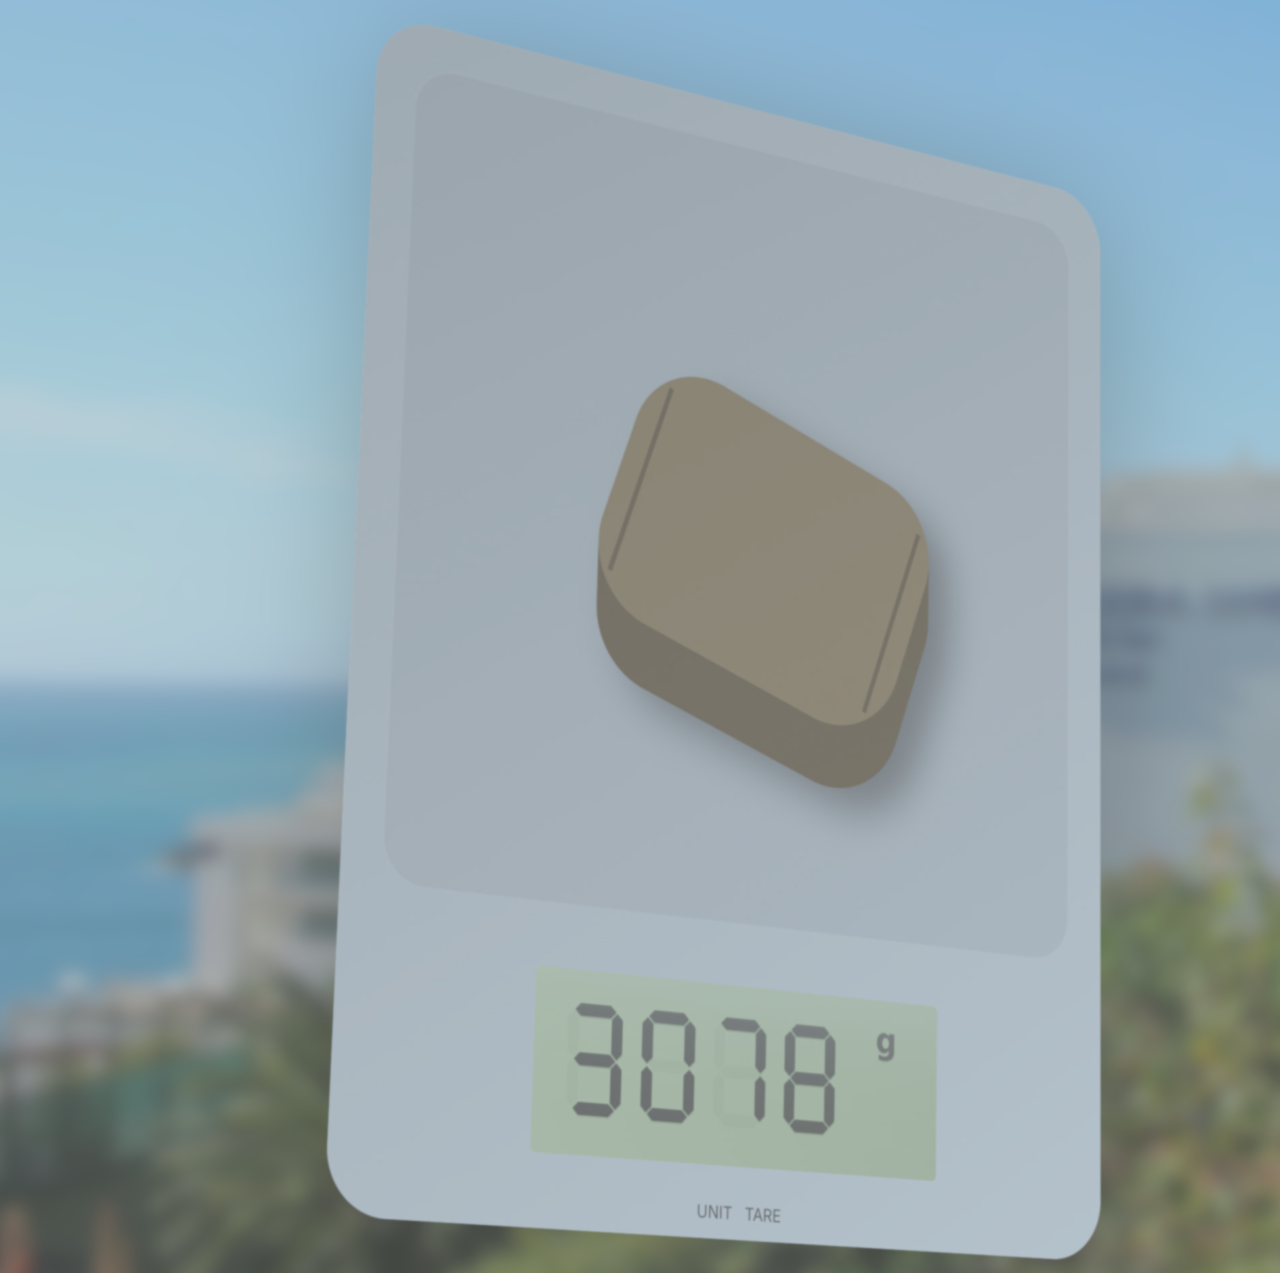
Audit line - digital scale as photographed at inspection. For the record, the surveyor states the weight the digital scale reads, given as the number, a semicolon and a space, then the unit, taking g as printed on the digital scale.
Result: 3078; g
